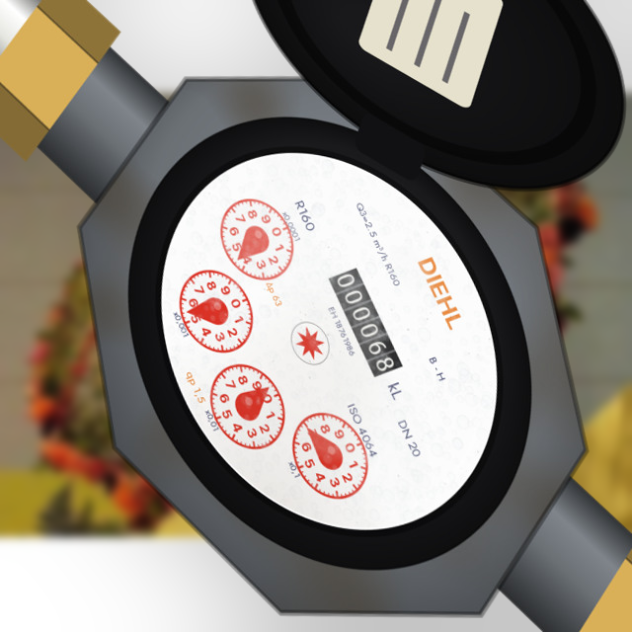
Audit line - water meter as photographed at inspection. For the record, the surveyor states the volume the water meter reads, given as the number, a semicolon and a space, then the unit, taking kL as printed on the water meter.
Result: 68.6954; kL
